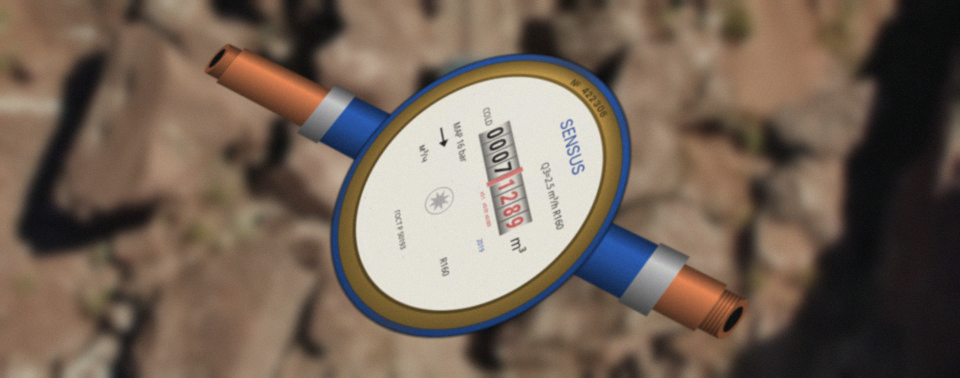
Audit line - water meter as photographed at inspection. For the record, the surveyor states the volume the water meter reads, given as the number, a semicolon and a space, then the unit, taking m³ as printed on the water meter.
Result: 7.1289; m³
